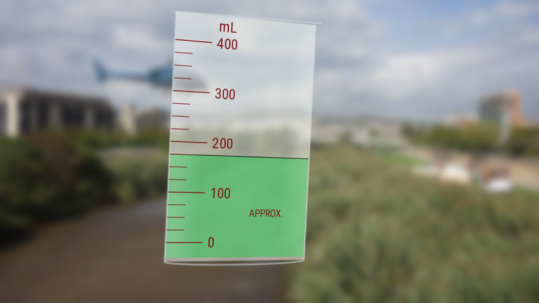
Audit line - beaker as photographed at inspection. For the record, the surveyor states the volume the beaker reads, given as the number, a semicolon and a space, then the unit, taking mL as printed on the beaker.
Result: 175; mL
